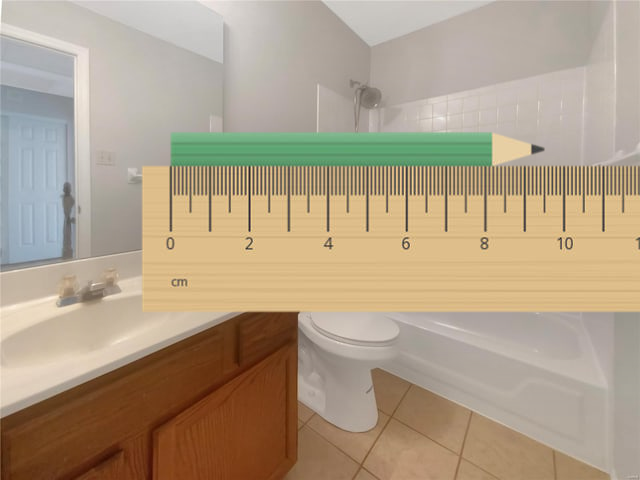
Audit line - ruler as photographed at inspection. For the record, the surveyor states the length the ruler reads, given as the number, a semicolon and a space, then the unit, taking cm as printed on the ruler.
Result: 9.5; cm
